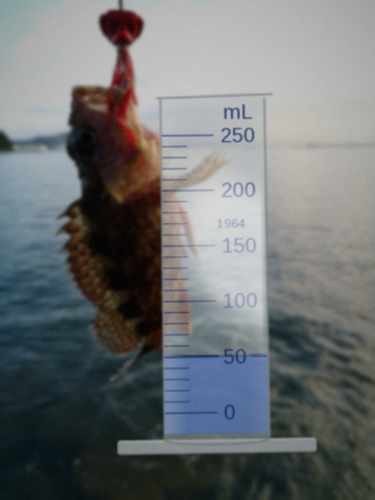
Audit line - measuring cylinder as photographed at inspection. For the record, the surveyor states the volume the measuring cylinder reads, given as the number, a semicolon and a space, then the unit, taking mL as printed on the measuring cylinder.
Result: 50; mL
